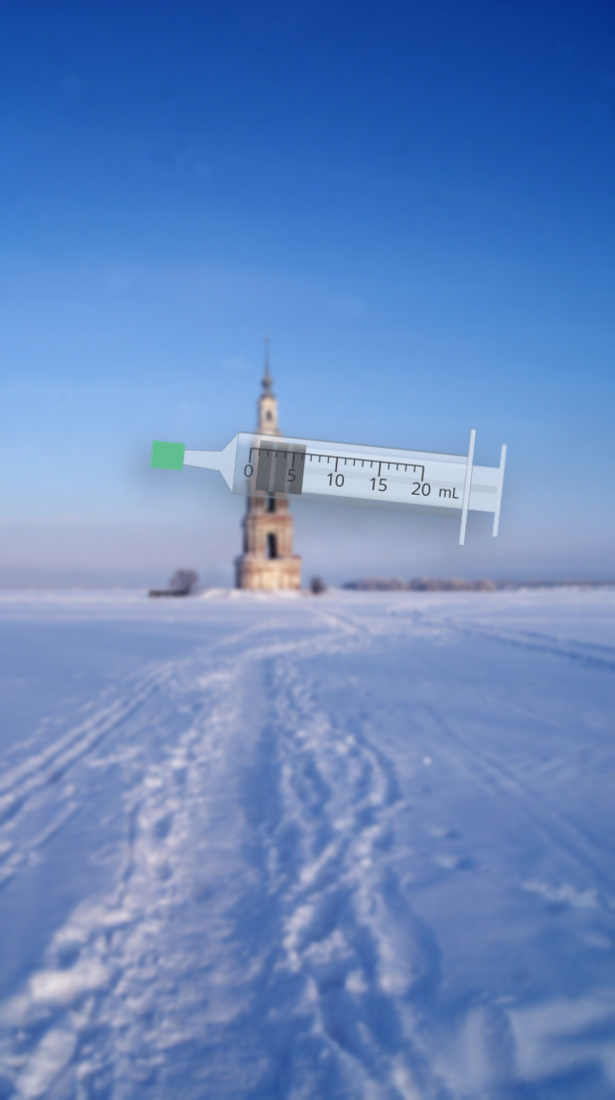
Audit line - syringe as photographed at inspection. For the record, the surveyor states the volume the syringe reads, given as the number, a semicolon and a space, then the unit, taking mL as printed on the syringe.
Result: 1; mL
